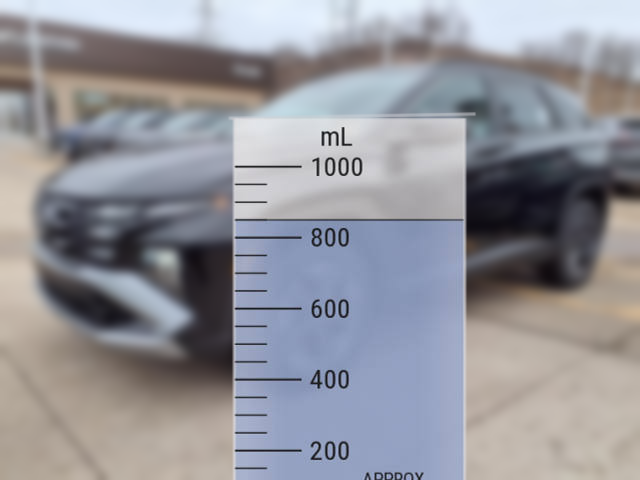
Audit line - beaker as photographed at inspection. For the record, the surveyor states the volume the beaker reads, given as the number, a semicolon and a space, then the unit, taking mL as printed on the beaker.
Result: 850; mL
